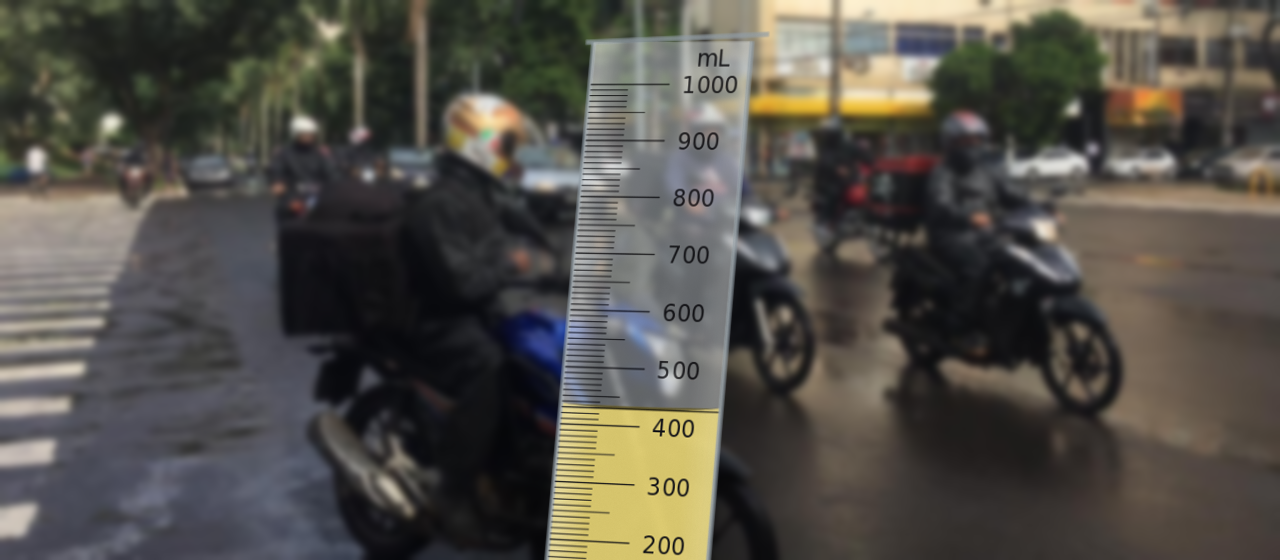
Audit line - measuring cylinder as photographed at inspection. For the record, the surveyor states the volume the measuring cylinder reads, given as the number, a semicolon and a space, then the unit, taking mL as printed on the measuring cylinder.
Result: 430; mL
